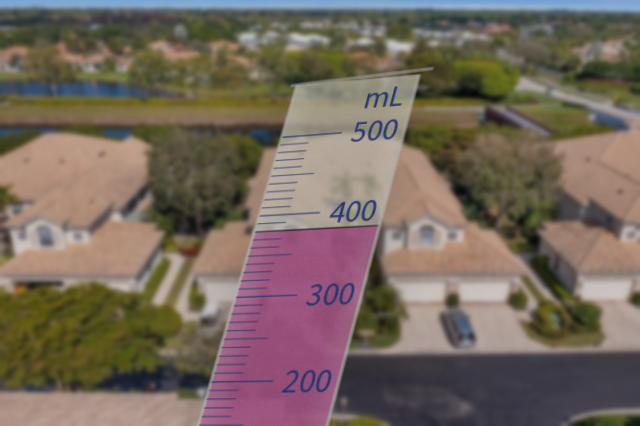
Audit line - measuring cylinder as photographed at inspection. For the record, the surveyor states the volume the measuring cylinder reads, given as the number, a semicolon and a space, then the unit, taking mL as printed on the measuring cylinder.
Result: 380; mL
